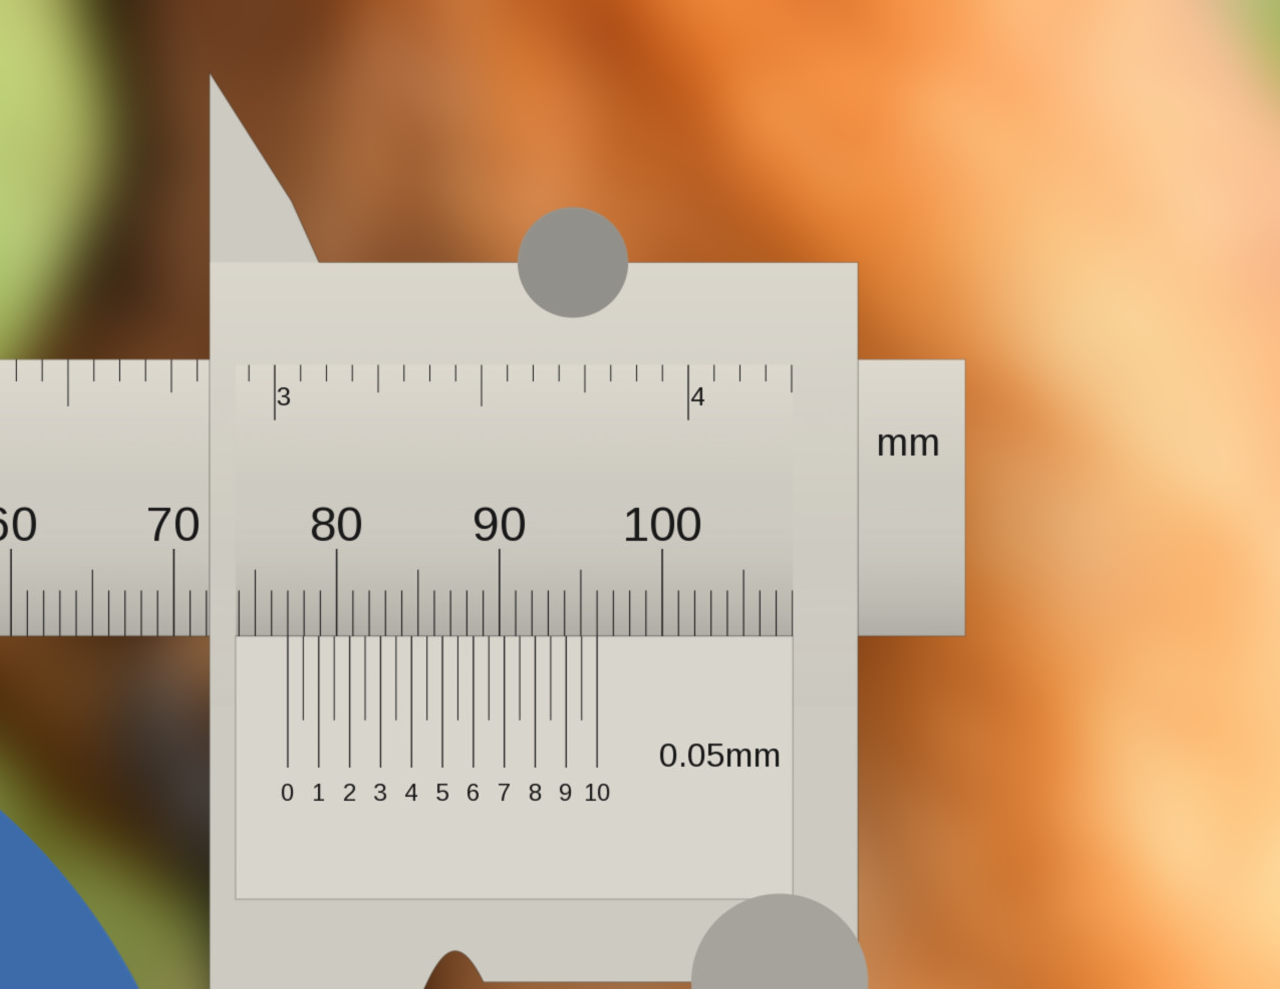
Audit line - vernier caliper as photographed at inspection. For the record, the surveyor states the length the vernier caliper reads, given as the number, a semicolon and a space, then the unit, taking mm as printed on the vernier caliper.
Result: 77.0; mm
